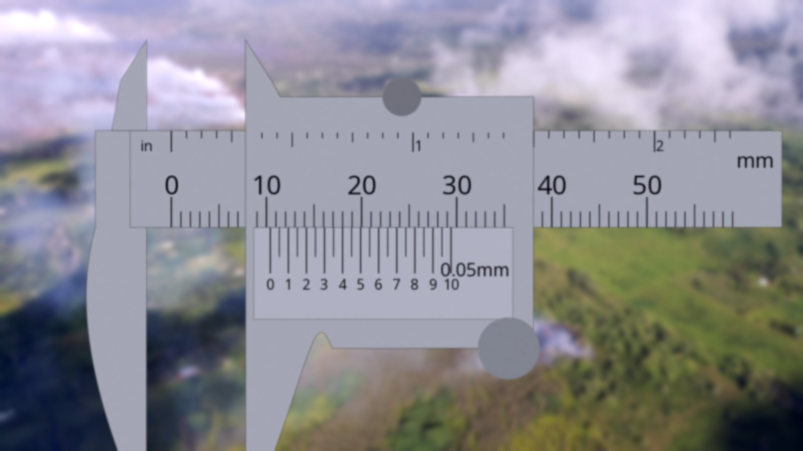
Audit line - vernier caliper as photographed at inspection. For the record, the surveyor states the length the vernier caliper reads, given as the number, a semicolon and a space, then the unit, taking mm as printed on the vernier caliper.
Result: 10.4; mm
